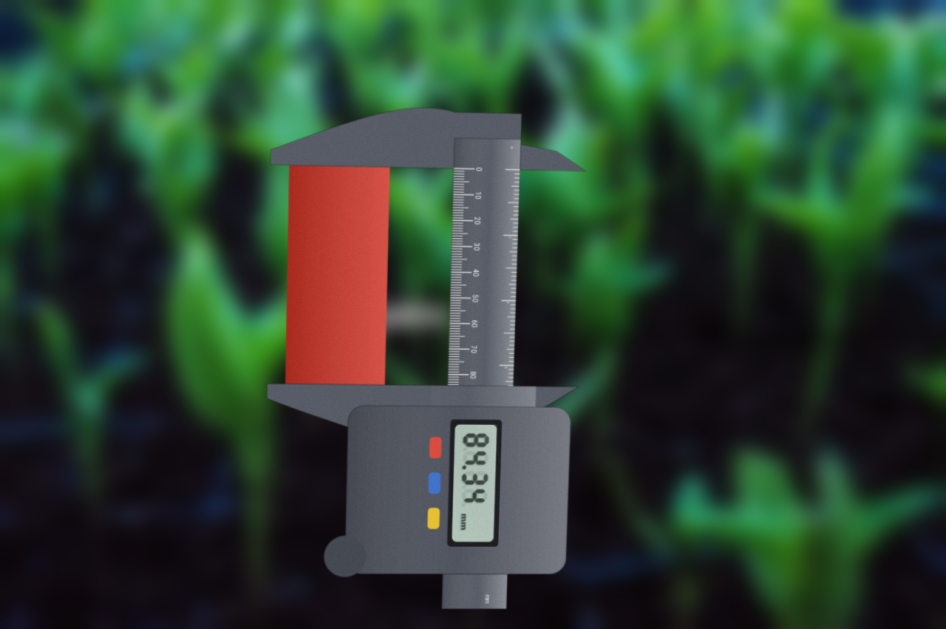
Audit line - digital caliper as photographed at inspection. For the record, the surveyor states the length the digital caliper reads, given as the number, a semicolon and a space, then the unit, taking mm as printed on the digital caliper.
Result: 84.34; mm
